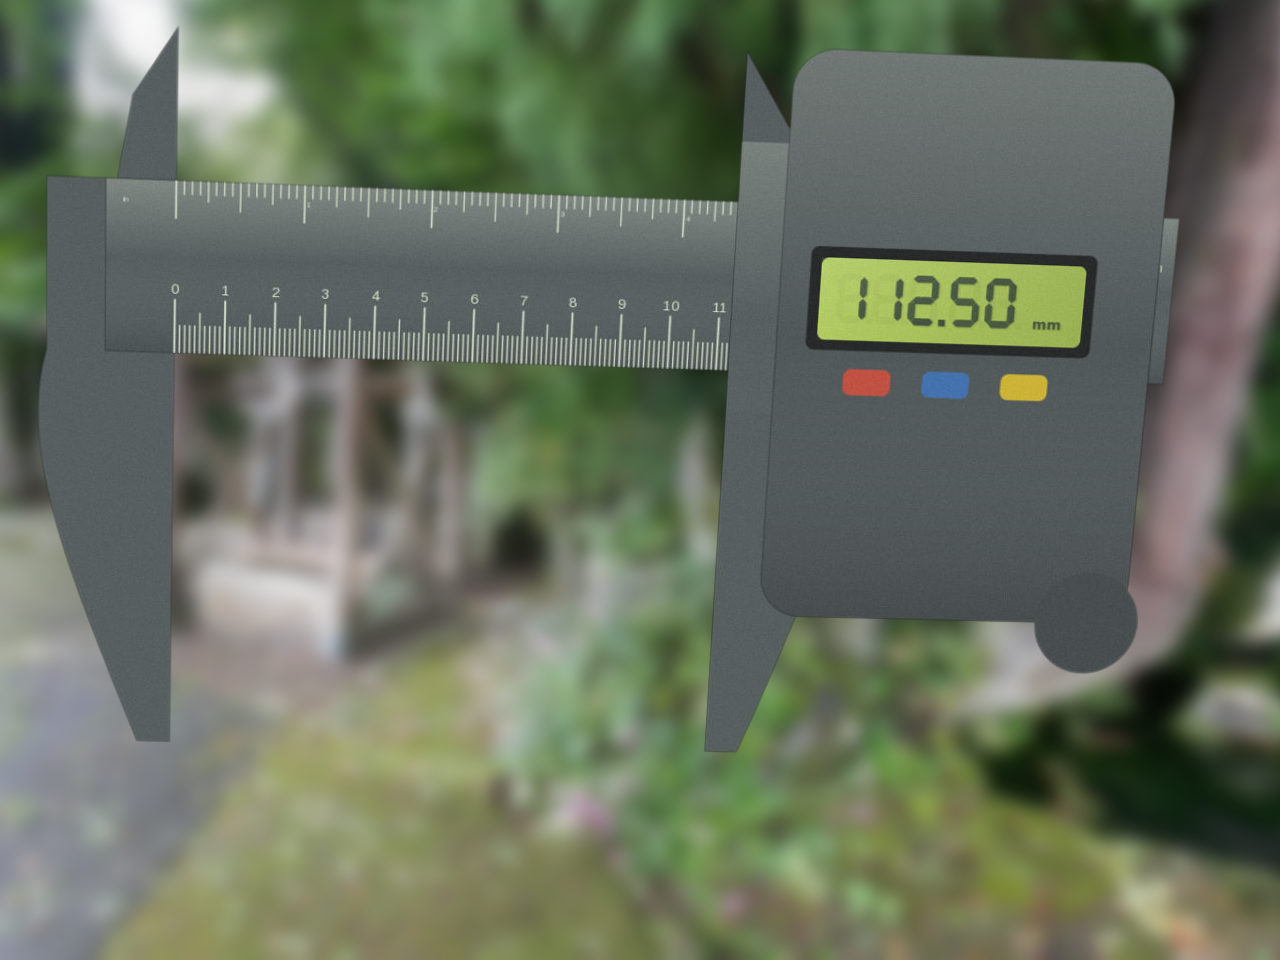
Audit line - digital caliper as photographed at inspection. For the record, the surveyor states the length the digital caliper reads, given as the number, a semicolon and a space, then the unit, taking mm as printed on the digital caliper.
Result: 112.50; mm
